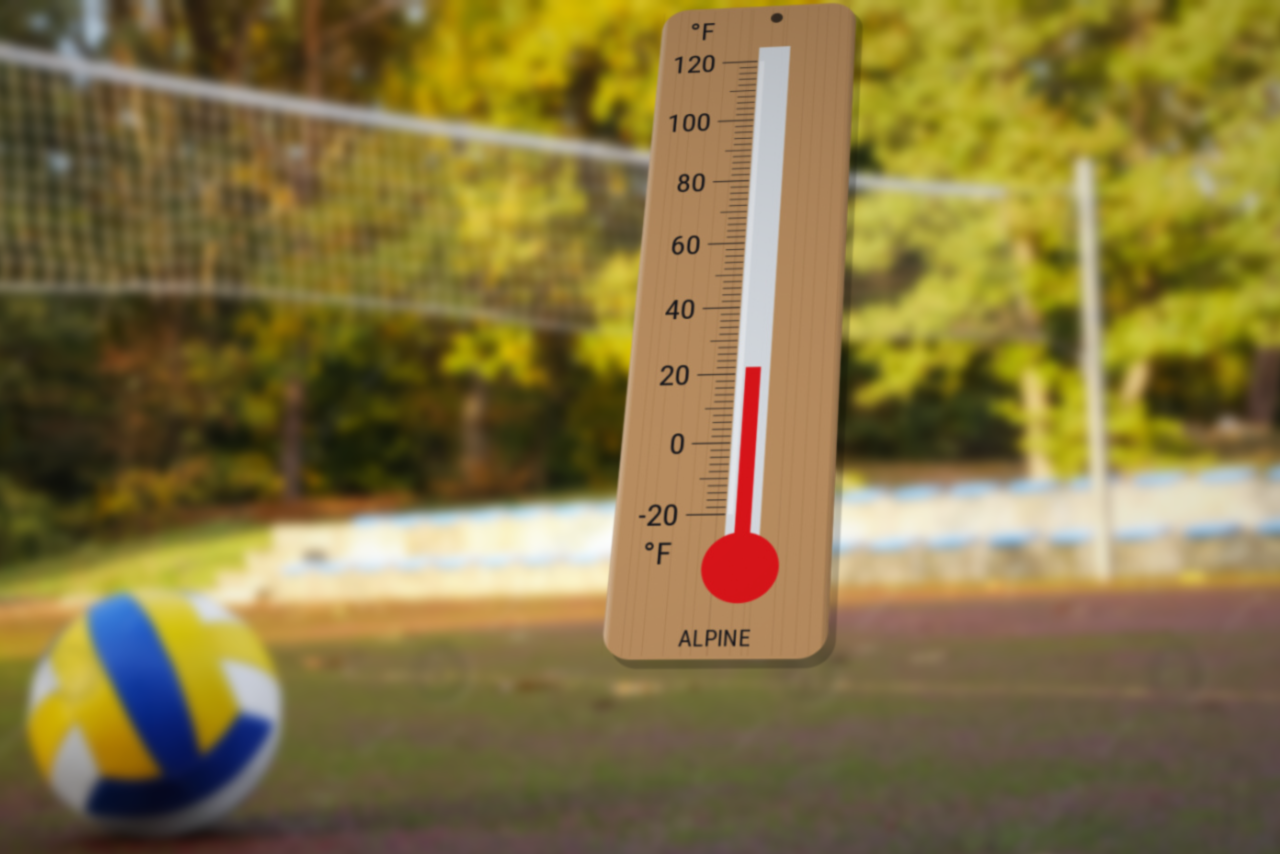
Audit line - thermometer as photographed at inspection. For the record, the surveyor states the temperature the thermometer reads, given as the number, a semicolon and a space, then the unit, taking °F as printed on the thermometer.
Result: 22; °F
